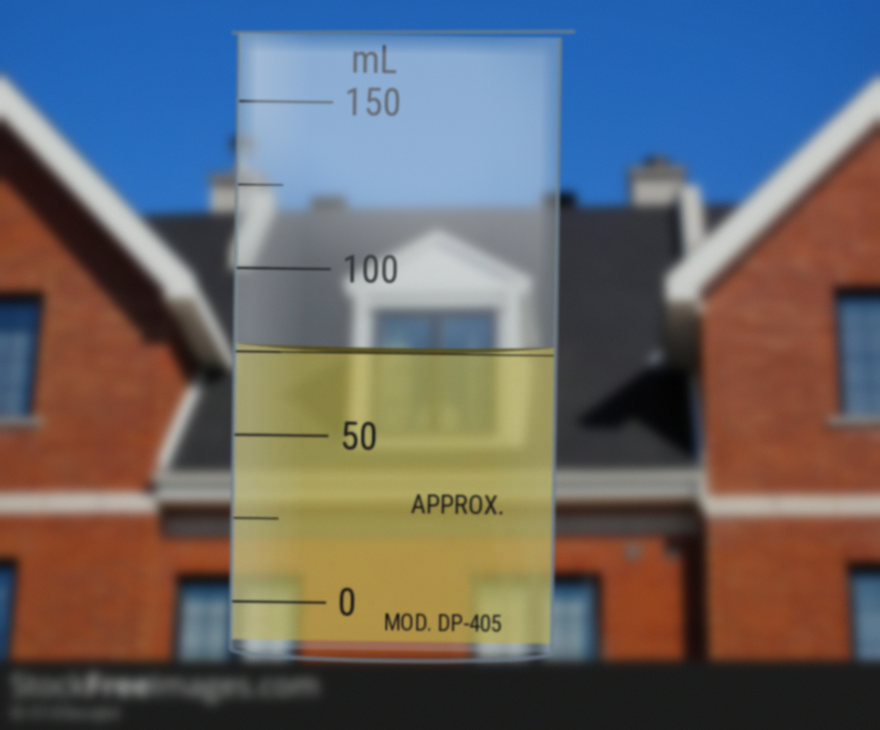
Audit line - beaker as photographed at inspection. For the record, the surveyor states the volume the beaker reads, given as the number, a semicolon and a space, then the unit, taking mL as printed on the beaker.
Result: 75; mL
